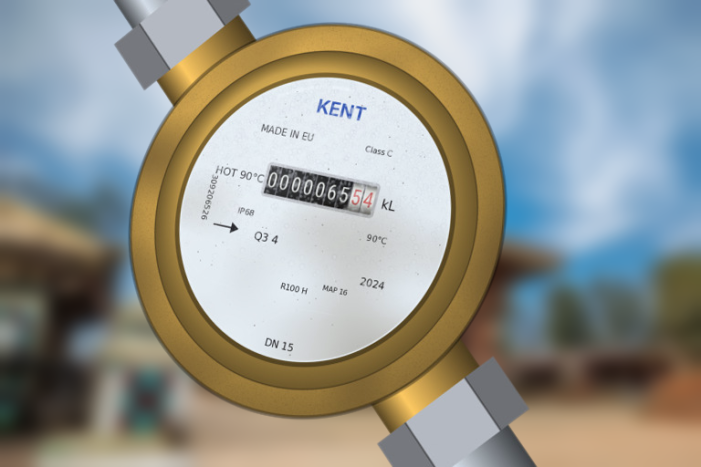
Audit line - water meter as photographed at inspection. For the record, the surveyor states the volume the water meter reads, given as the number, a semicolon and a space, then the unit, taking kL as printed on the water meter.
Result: 65.54; kL
